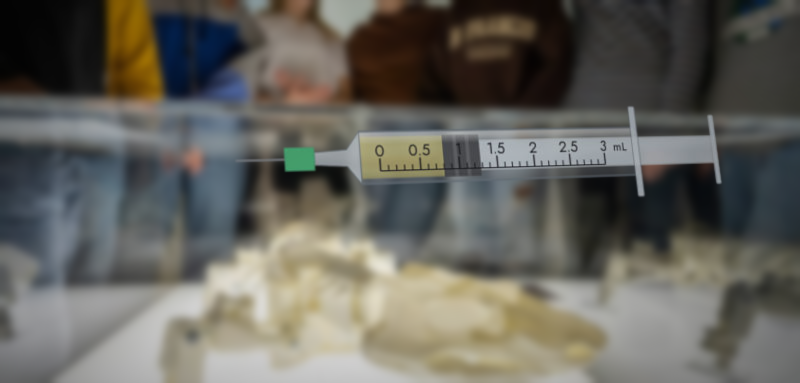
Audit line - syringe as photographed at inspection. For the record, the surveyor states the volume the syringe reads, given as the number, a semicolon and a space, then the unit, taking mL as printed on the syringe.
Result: 0.8; mL
